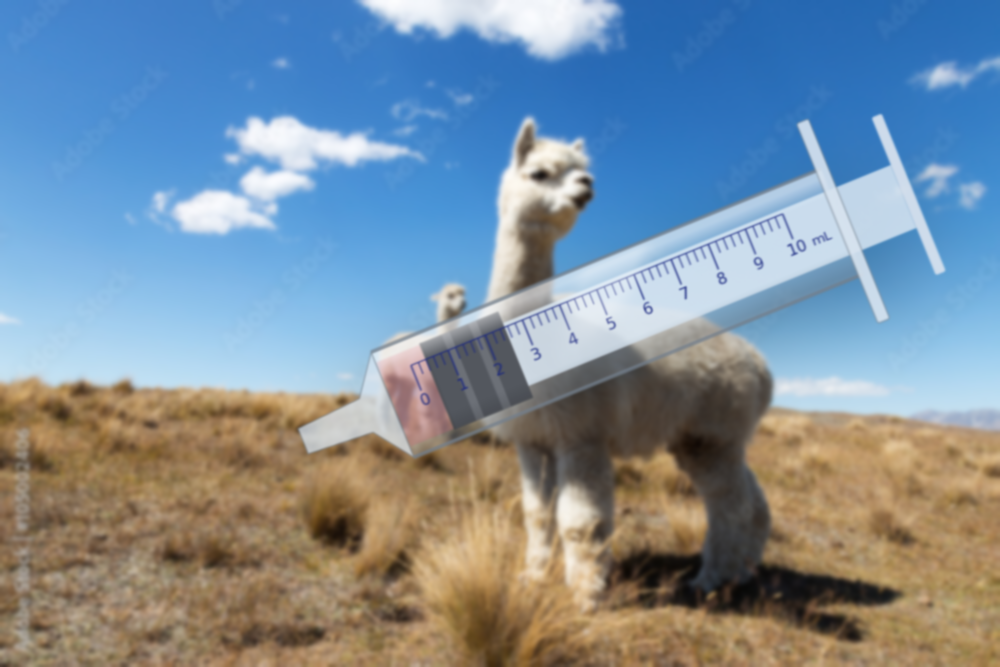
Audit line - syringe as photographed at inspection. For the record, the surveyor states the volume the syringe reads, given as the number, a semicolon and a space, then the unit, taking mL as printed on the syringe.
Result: 0.4; mL
